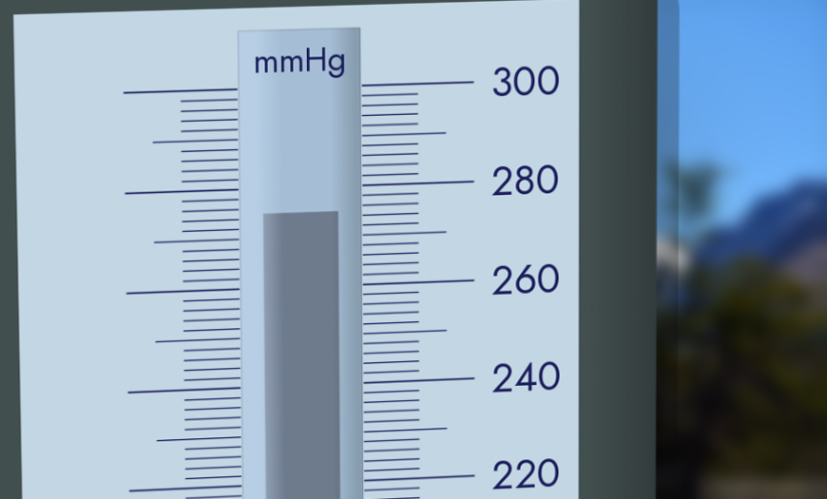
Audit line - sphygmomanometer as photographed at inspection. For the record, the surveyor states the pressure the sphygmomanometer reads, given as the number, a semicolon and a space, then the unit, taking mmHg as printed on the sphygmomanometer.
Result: 275; mmHg
